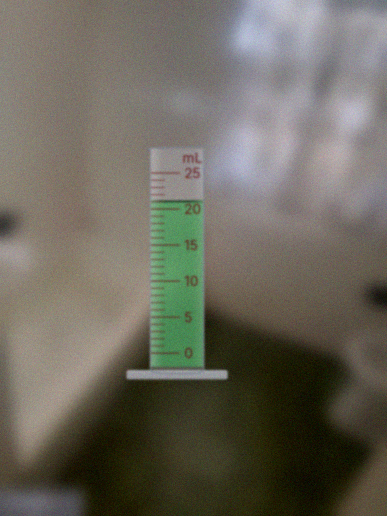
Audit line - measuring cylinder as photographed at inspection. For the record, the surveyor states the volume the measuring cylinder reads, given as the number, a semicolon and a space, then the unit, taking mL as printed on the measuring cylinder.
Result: 21; mL
